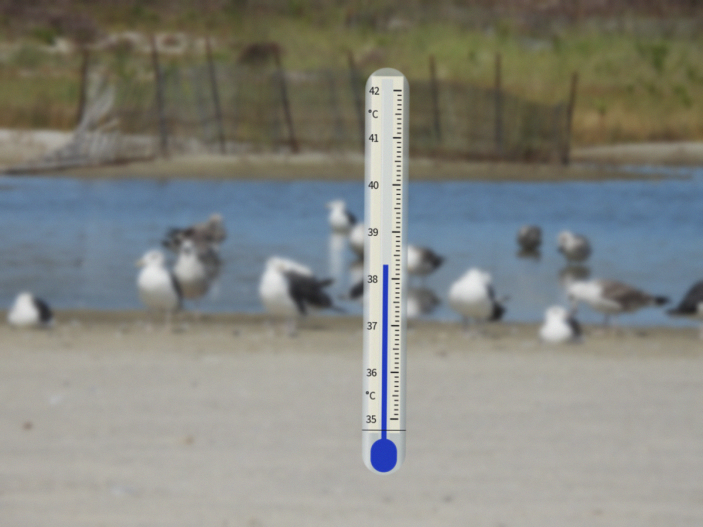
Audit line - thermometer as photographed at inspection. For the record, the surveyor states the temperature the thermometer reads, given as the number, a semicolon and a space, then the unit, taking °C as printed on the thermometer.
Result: 38.3; °C
